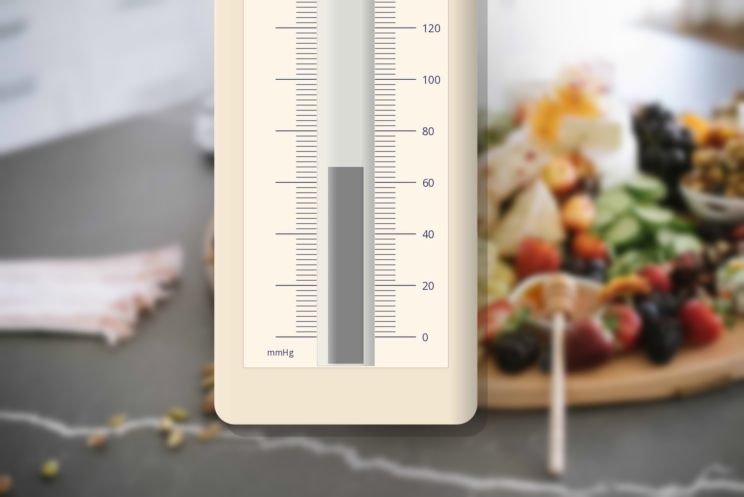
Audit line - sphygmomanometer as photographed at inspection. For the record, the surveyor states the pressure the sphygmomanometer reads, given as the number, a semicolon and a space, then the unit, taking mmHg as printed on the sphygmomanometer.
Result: 66; mmHg
